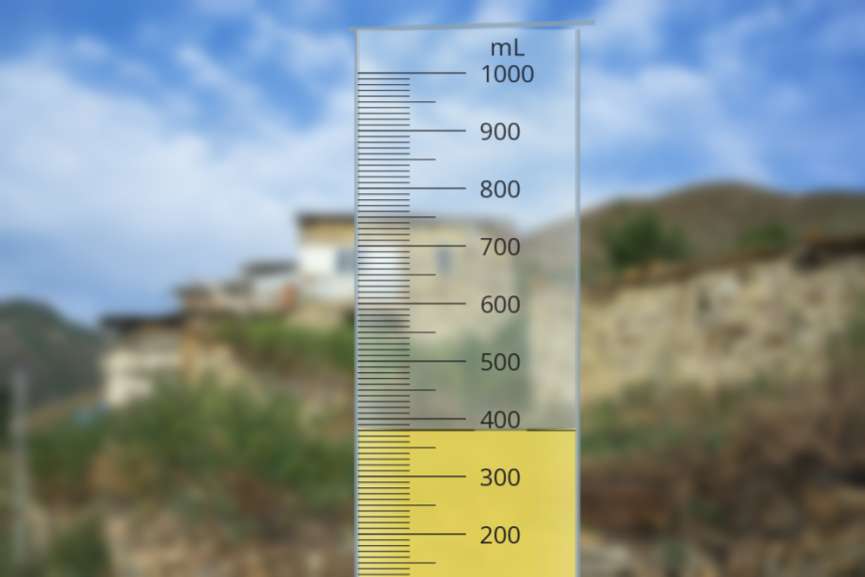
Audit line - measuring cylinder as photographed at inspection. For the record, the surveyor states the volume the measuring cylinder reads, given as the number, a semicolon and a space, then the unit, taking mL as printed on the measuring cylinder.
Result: 380; mL
